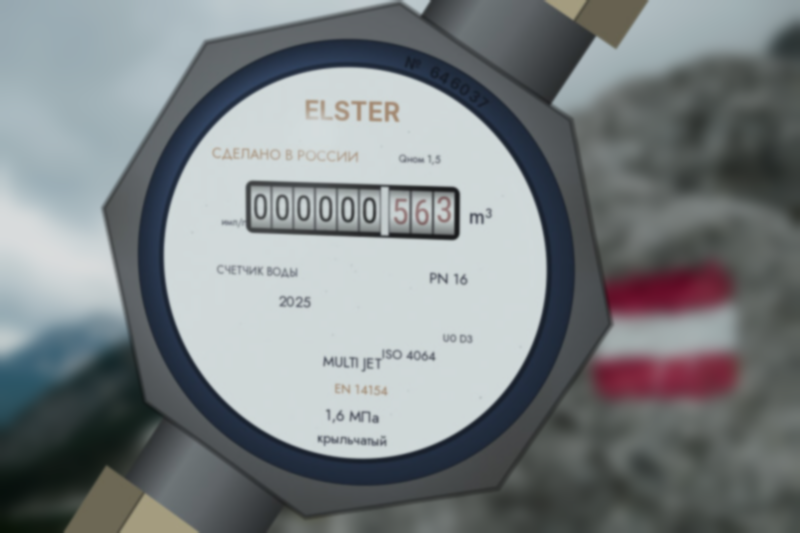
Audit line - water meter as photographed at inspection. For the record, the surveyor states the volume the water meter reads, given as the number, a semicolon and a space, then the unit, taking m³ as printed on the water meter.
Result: 0.563; m³
